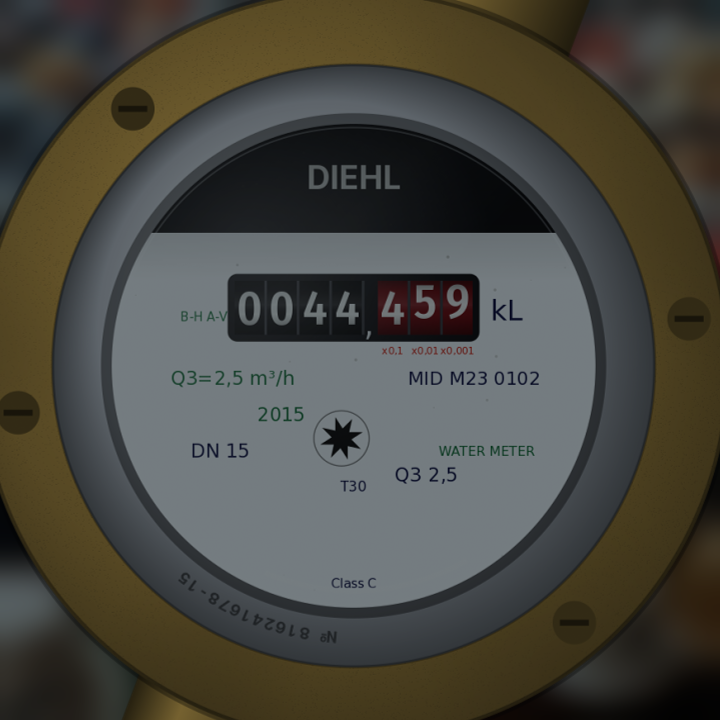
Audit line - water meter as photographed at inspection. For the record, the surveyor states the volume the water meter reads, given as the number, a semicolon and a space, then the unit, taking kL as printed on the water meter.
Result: 44.459; kL
